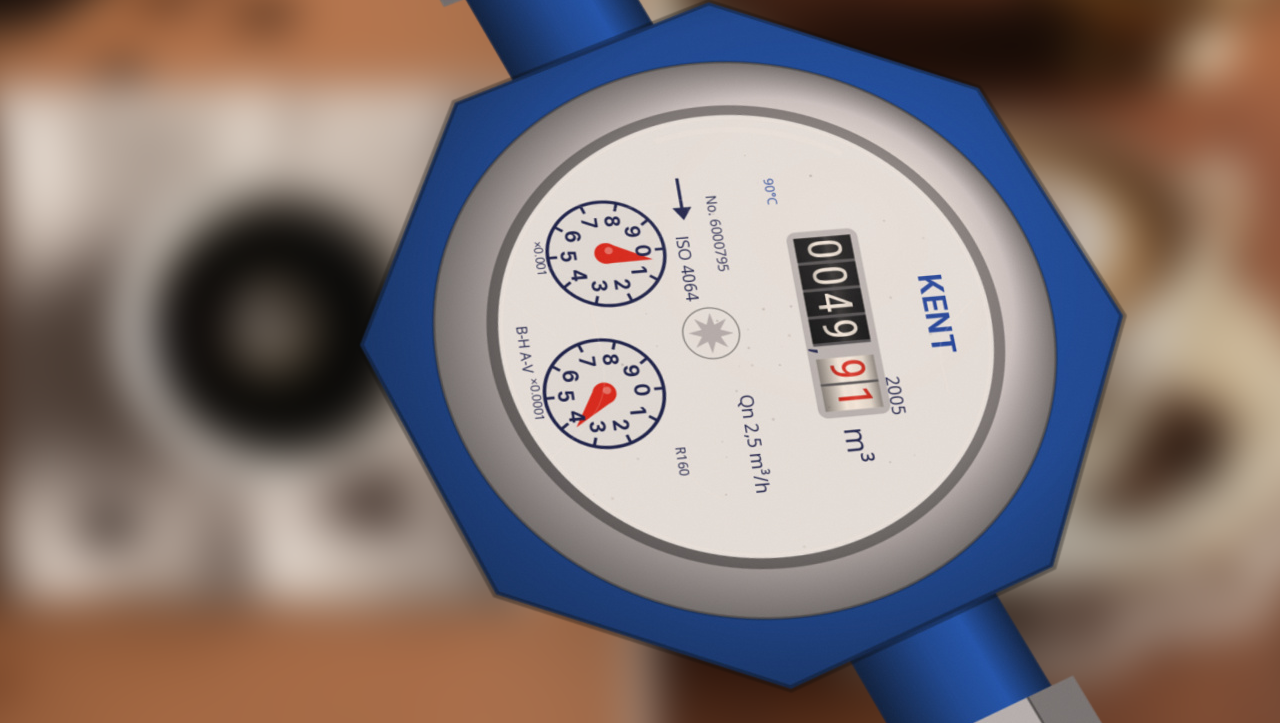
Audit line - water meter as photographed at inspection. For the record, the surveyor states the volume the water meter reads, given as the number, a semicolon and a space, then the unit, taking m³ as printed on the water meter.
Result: 49.9103; m³
